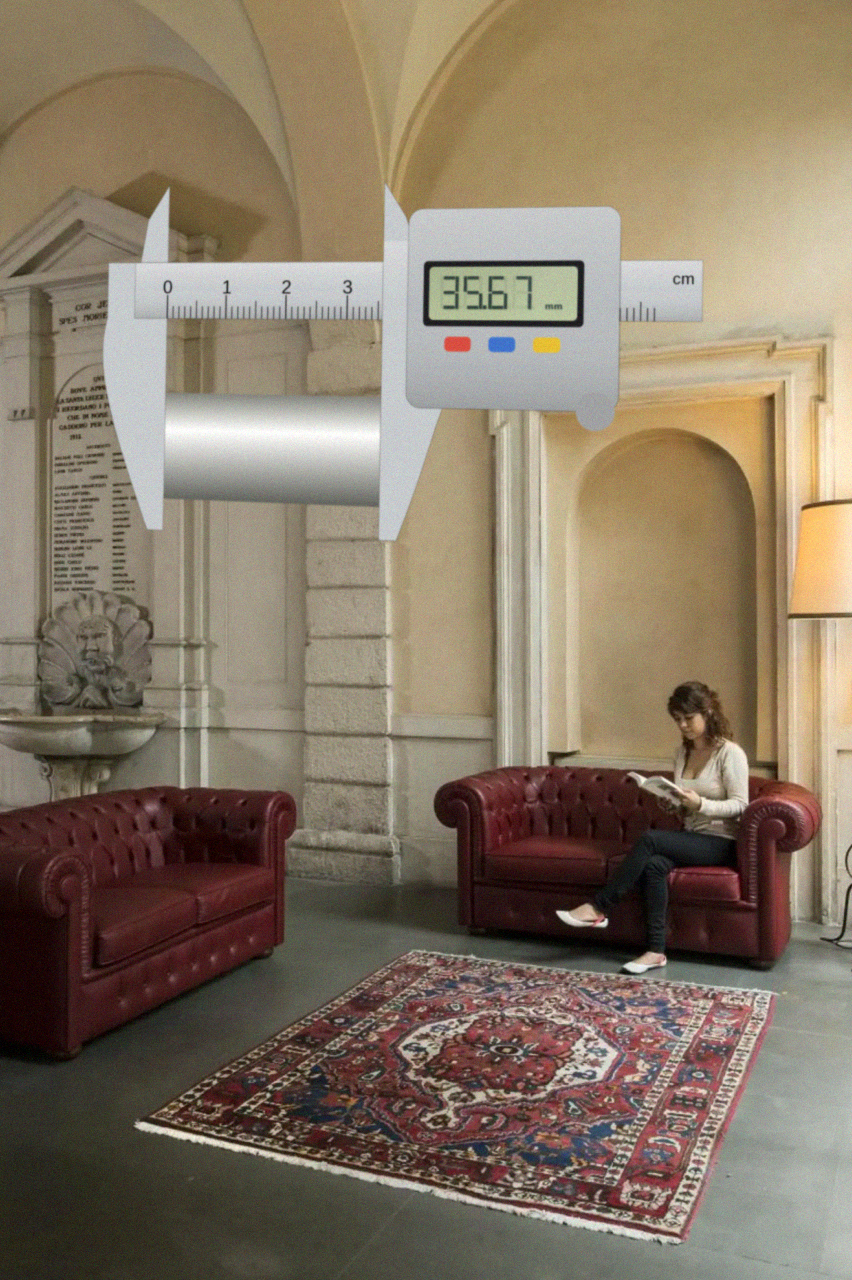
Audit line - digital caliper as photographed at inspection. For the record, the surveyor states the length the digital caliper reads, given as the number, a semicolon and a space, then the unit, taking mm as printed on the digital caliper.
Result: 35.67; mm
